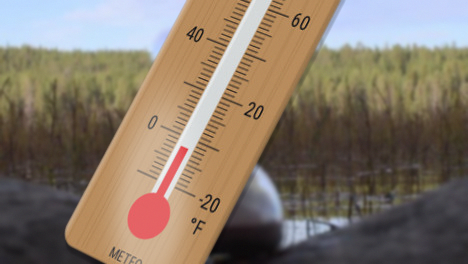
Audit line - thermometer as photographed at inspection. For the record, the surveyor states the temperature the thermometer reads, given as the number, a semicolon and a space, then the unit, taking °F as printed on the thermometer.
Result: -4; °F
